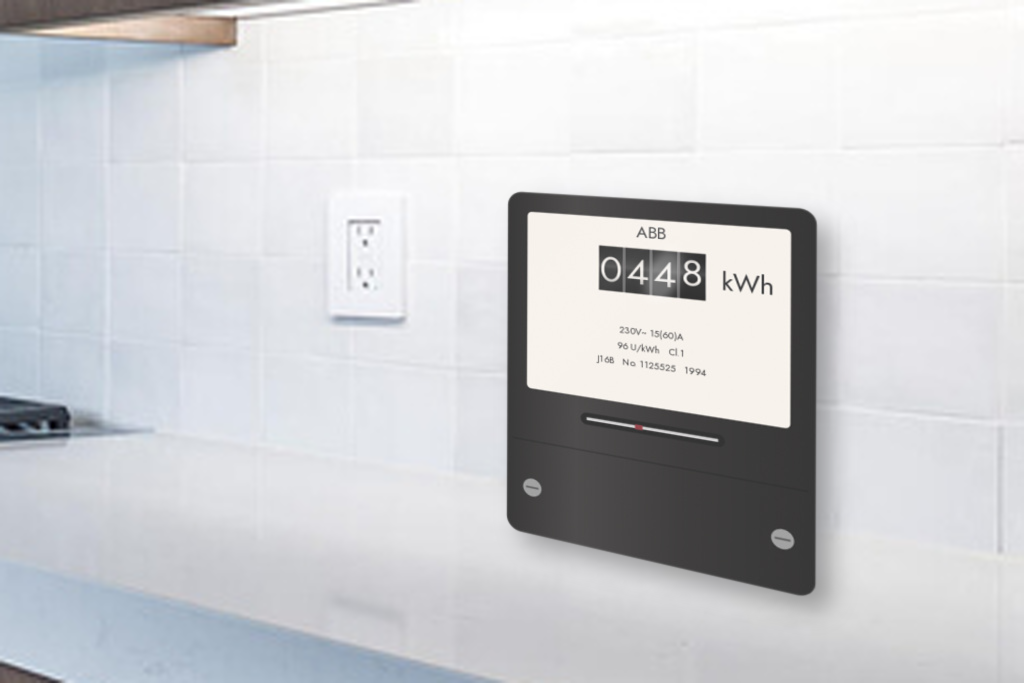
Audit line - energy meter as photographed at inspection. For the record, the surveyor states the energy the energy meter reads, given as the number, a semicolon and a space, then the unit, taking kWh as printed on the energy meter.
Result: 448; kWh
